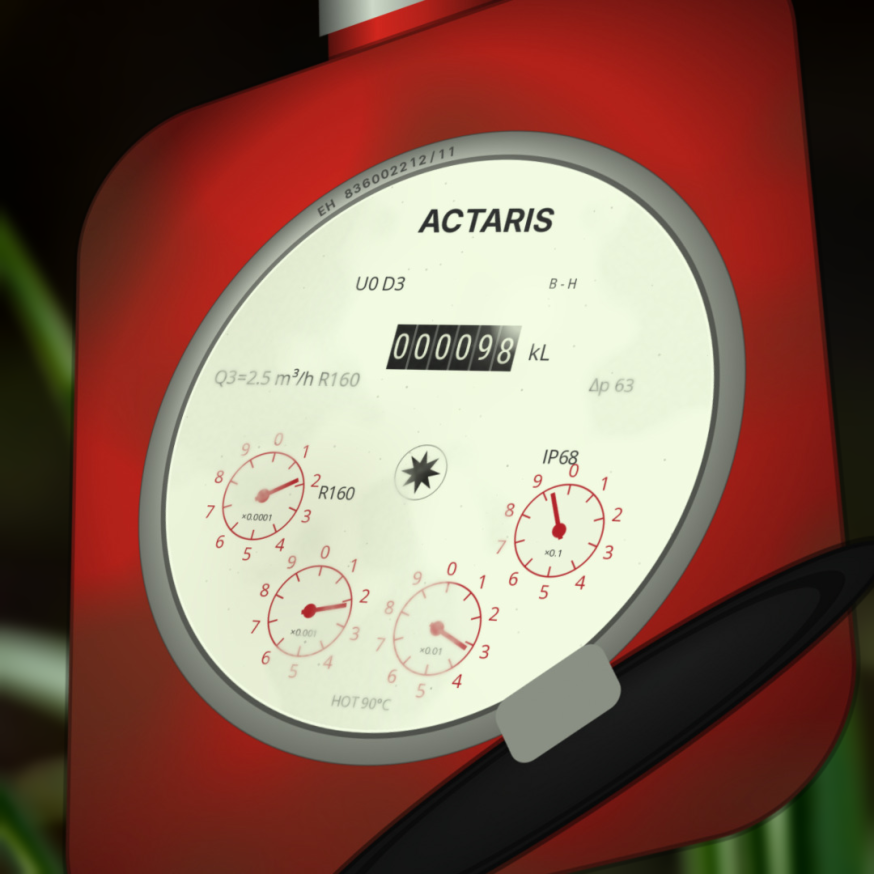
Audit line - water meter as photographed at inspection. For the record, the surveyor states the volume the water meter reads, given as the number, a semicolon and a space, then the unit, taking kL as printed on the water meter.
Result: 97.9321; kL
